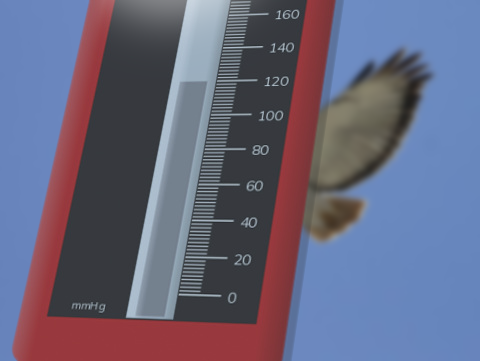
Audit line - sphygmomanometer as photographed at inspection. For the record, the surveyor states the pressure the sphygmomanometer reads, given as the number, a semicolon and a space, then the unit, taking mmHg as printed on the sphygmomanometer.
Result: 120; mmHg
